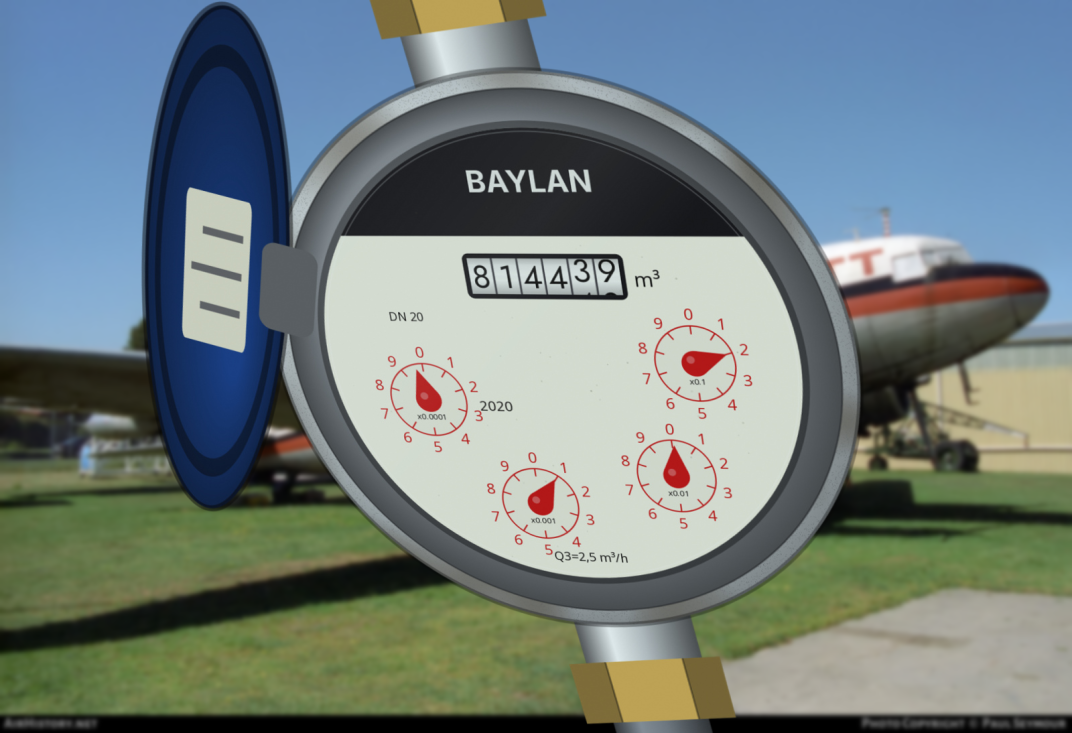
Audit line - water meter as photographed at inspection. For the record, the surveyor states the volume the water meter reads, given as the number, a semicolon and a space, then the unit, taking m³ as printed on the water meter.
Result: 814439.2009; m³
